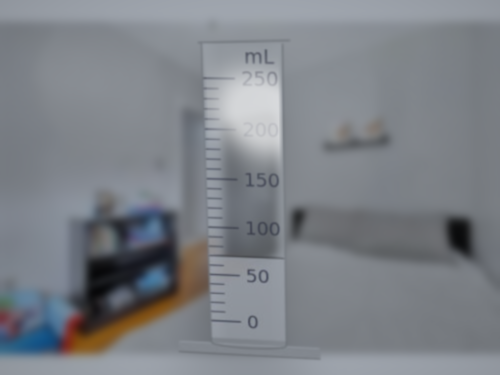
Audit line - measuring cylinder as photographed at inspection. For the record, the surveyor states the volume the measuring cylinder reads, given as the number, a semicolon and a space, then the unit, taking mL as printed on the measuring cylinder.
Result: 70; mL
